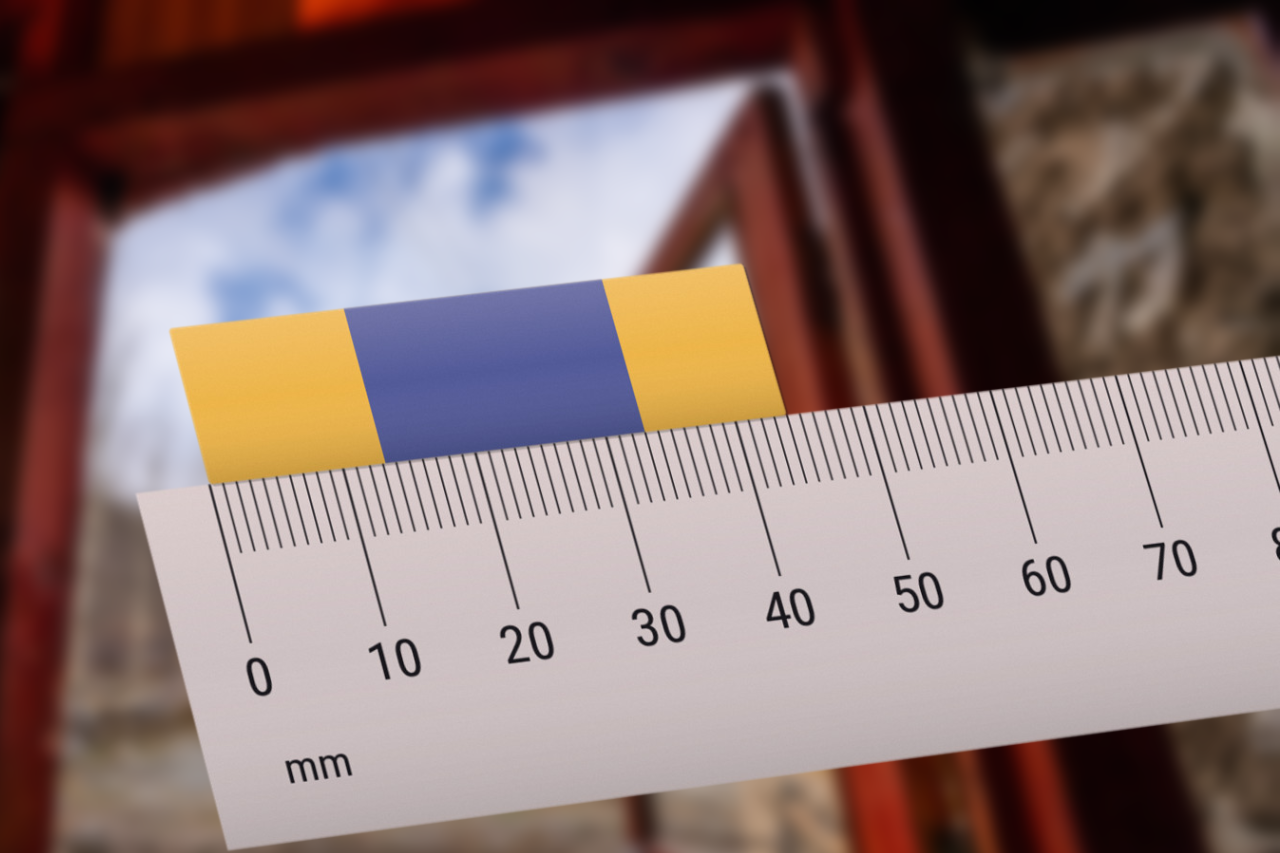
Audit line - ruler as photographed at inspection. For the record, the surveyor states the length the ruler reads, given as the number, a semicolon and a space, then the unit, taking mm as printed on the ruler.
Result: 44; mm
